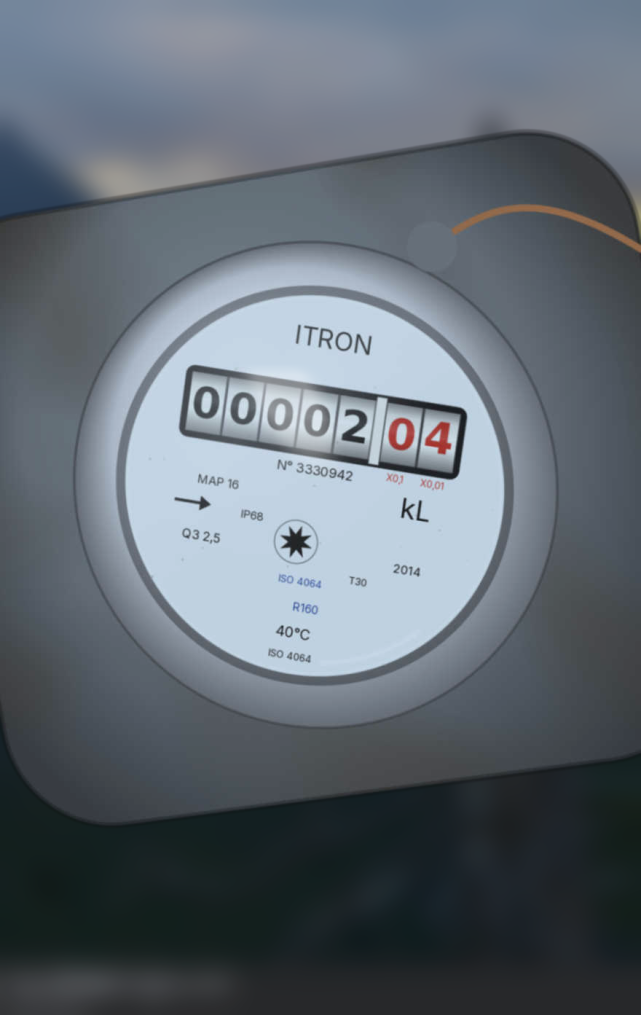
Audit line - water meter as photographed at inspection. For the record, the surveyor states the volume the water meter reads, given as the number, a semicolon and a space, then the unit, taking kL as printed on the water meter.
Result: 2.04; kL
